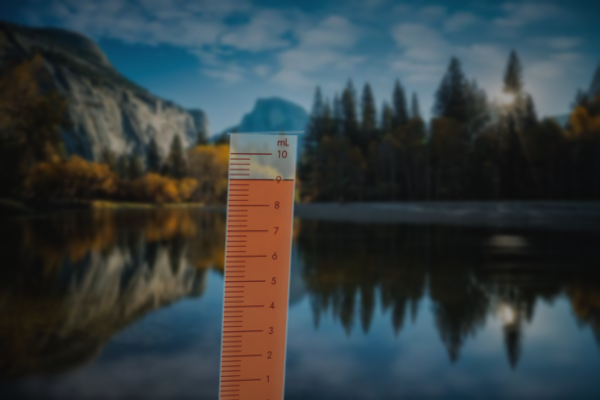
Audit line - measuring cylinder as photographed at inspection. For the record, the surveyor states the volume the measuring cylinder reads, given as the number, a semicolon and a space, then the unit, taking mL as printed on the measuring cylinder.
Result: 9; mL
